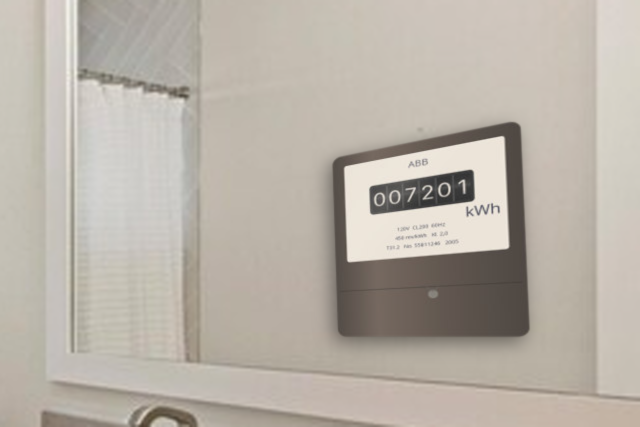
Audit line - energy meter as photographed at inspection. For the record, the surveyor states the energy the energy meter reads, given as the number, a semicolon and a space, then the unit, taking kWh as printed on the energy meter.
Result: 7201; kWh
